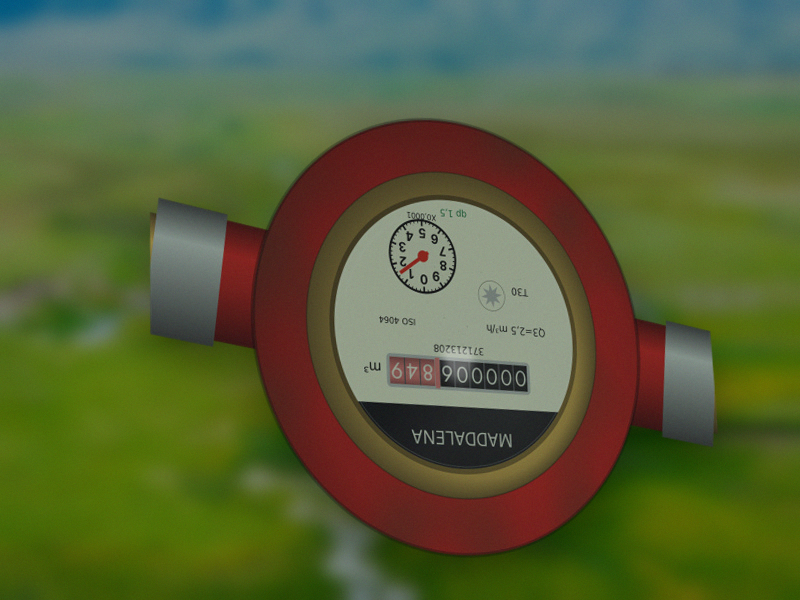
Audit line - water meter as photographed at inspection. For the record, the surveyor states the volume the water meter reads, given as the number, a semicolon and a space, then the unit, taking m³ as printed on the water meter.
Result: 6.8491; m³
